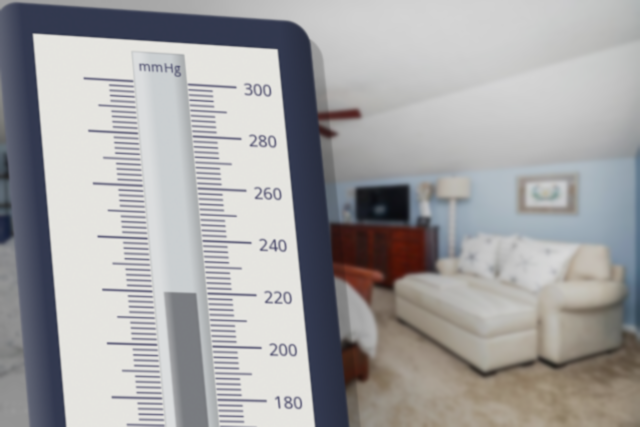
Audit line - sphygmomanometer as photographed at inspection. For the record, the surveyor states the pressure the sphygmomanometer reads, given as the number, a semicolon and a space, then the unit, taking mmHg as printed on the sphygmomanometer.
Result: 220; mmHg
